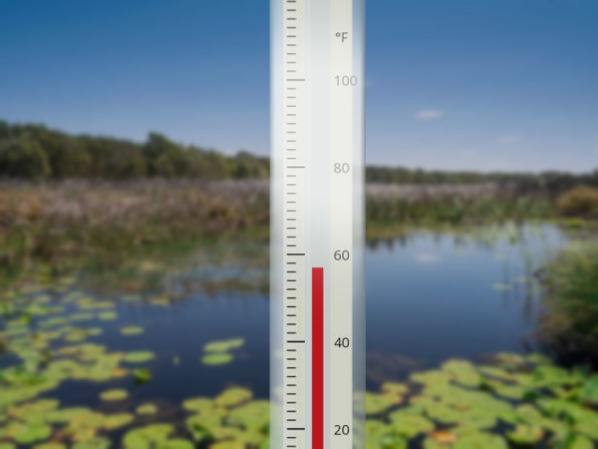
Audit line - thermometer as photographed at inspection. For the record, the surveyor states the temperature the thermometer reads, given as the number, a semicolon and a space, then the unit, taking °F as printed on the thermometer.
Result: 57; °F
